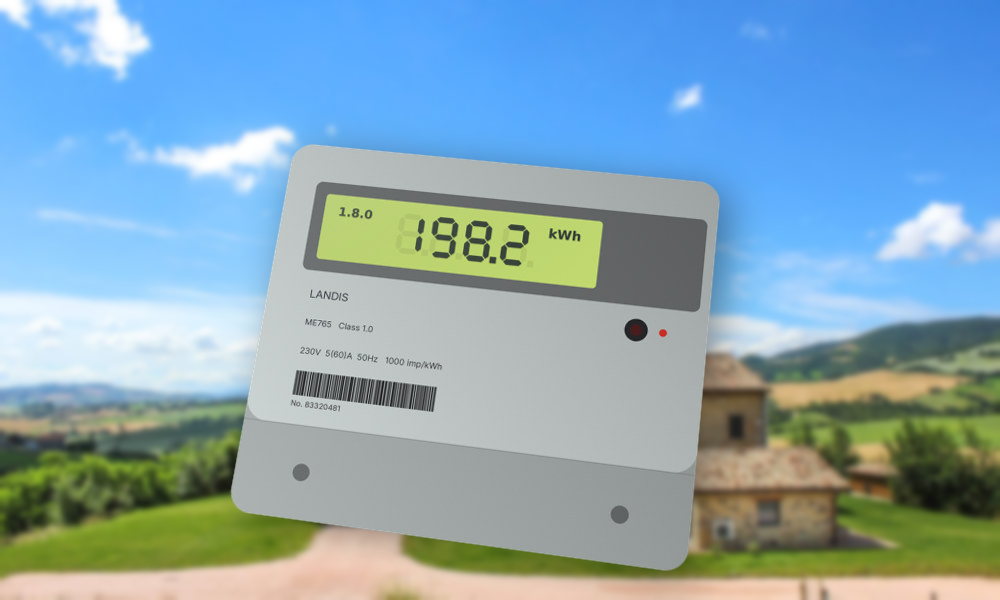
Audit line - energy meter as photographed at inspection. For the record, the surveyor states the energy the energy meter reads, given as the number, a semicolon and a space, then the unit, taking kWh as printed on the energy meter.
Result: 198.2; kWh
